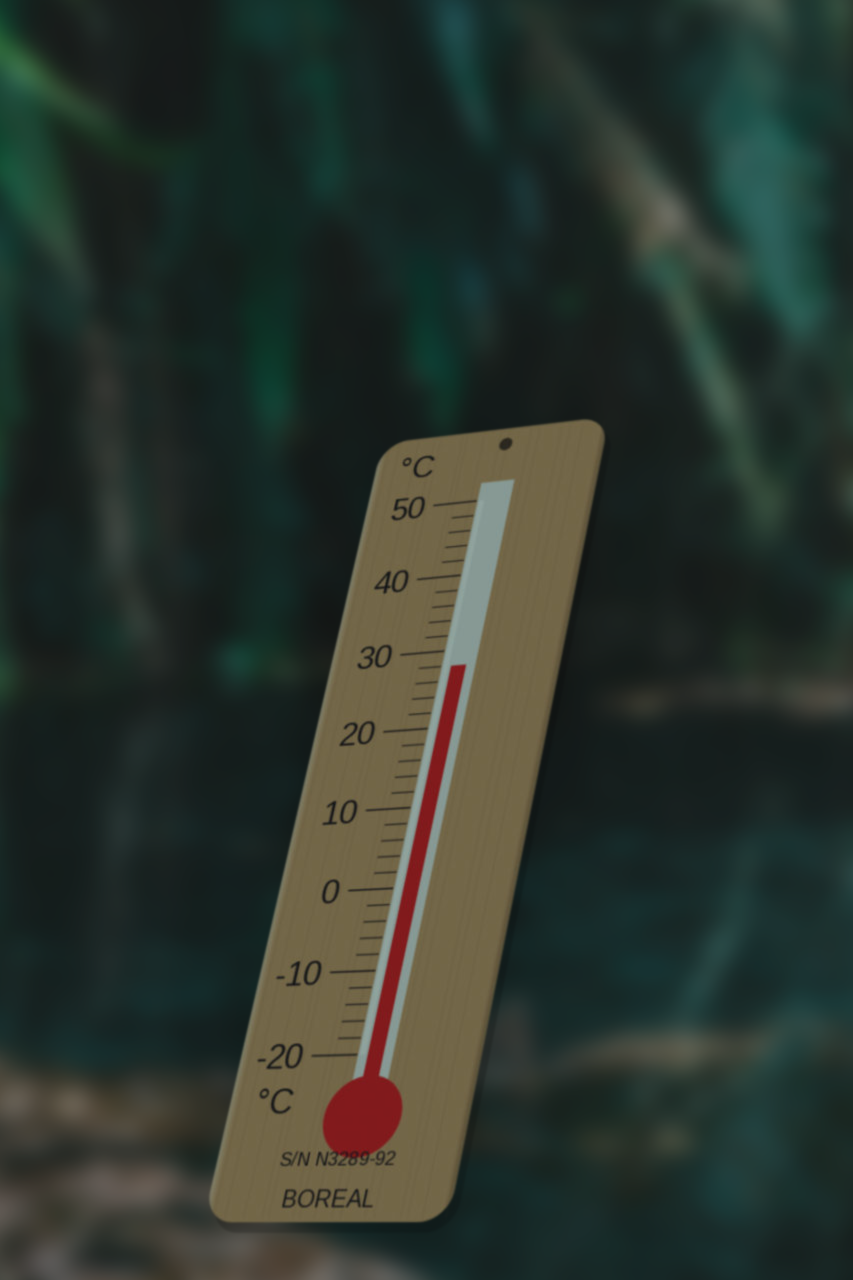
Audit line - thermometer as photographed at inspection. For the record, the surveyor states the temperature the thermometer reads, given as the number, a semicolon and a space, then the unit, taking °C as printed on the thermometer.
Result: 28; °C
